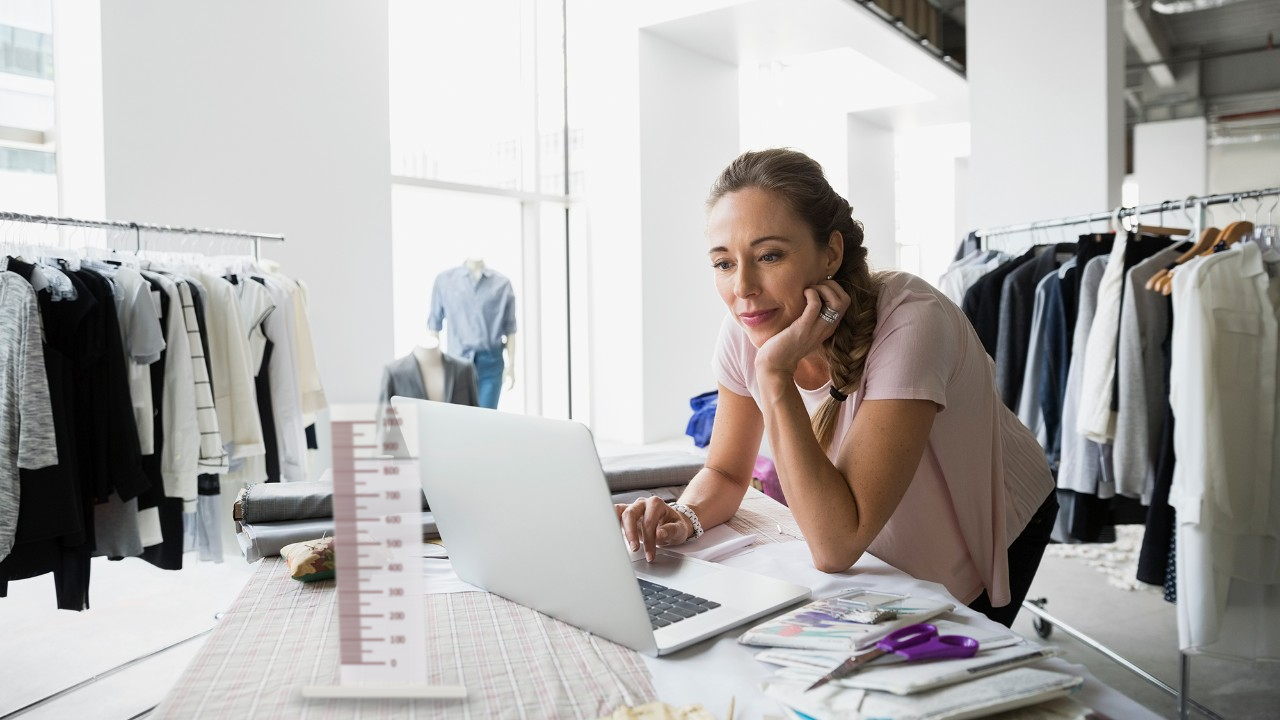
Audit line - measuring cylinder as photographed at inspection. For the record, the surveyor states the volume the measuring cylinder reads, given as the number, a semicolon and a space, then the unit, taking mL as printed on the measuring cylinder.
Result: 850; mL
